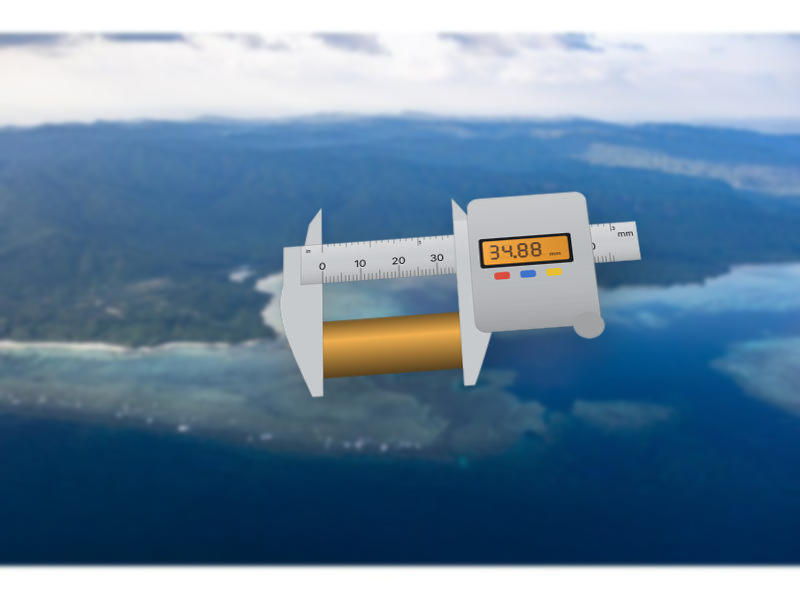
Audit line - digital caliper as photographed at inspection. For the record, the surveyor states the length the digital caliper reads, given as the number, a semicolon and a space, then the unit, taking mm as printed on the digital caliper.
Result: 34.88; mm
